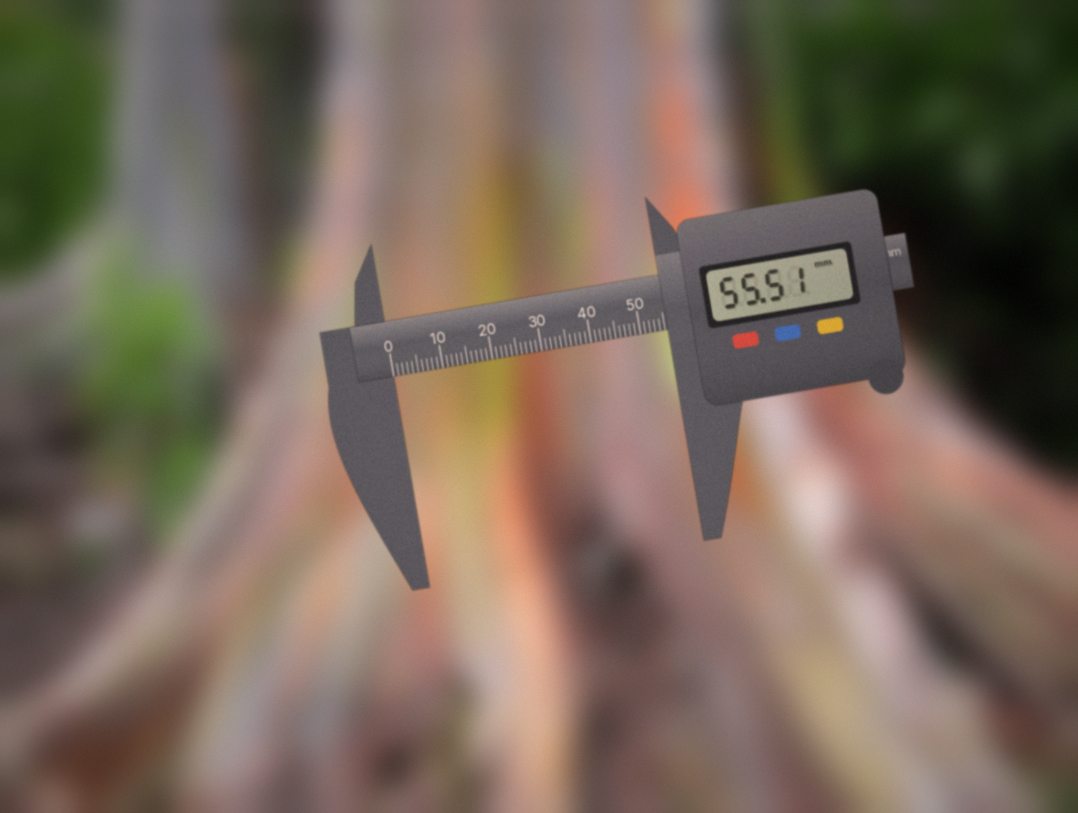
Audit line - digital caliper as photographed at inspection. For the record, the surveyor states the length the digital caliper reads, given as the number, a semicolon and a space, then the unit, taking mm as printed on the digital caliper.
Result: 55.51; mm
